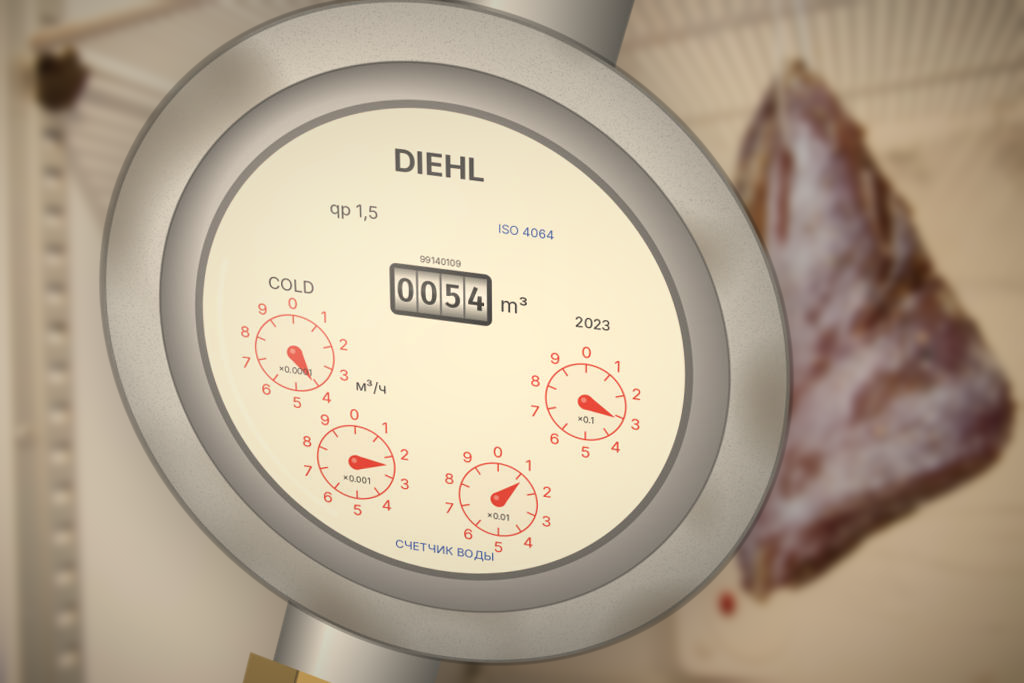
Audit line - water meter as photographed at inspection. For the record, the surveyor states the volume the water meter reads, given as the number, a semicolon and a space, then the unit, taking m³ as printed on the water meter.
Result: 54.3124; m³
